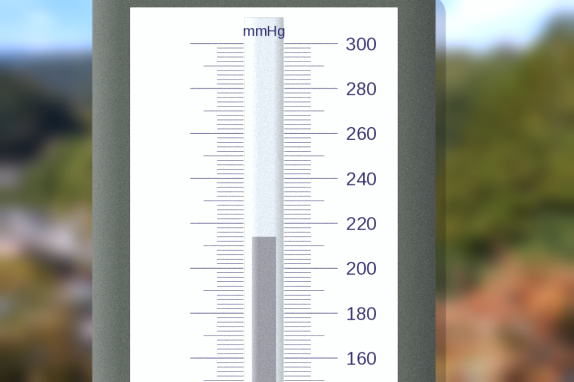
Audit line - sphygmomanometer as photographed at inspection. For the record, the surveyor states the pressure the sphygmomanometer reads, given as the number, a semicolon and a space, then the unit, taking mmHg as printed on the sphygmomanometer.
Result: 214; mmHg
